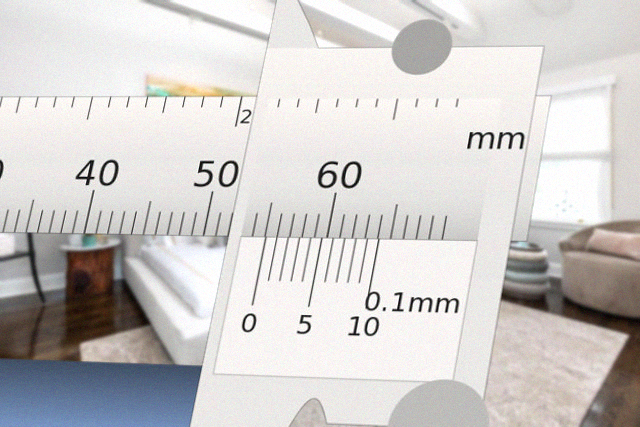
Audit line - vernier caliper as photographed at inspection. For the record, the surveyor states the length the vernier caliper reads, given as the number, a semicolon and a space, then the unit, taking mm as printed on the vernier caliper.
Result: 55.1; mm
